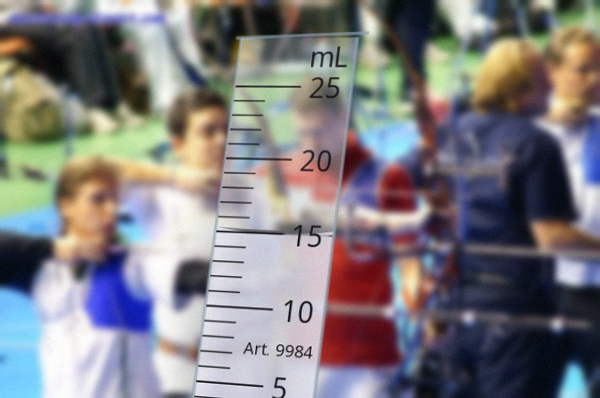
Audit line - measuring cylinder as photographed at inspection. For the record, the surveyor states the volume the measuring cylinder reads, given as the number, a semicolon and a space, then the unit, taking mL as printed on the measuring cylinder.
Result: 15; mL
